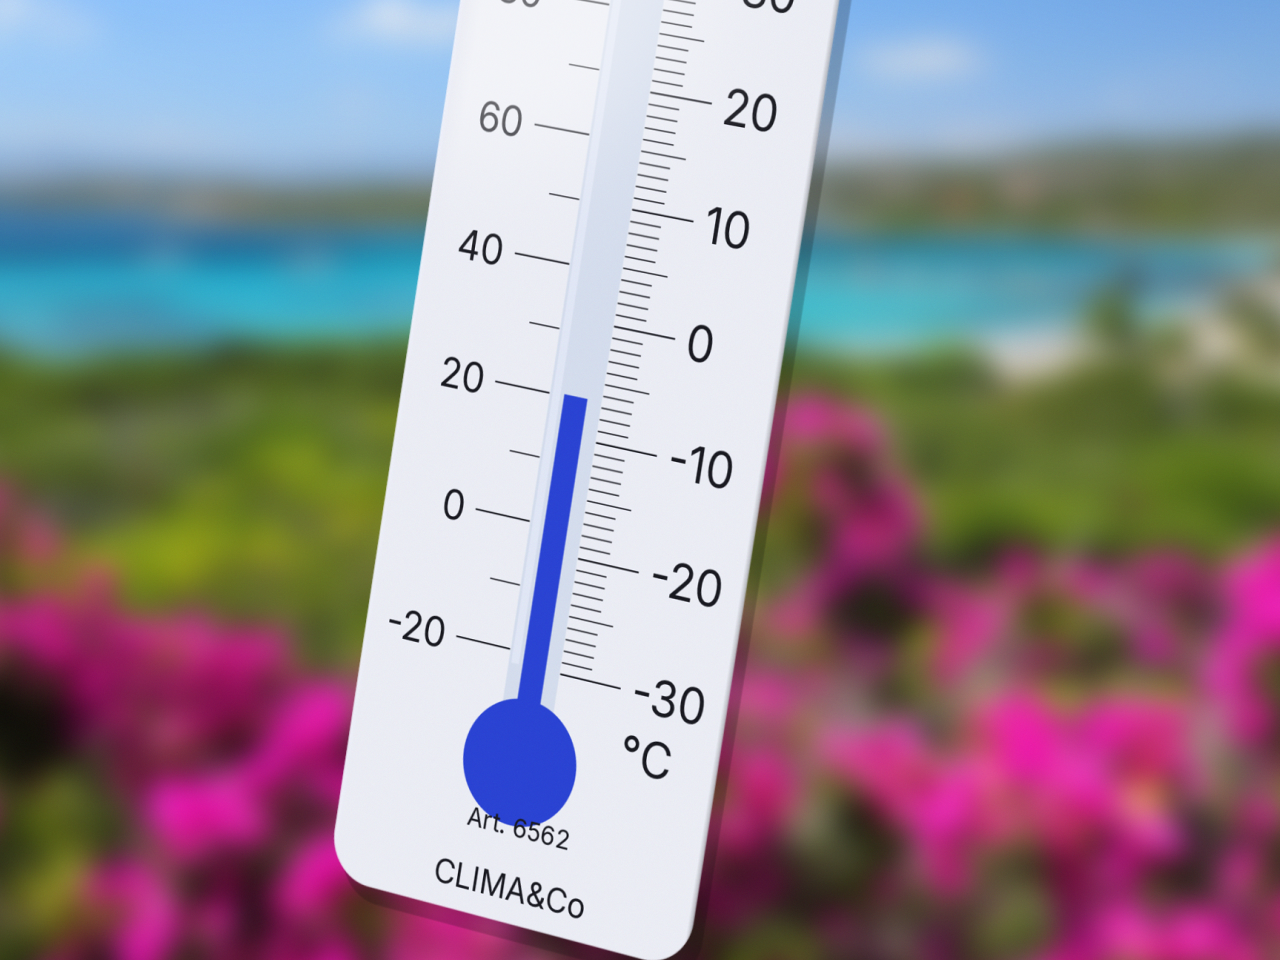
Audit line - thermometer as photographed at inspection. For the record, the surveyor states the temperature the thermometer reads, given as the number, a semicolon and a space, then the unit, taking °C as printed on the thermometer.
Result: -6.5; °C
